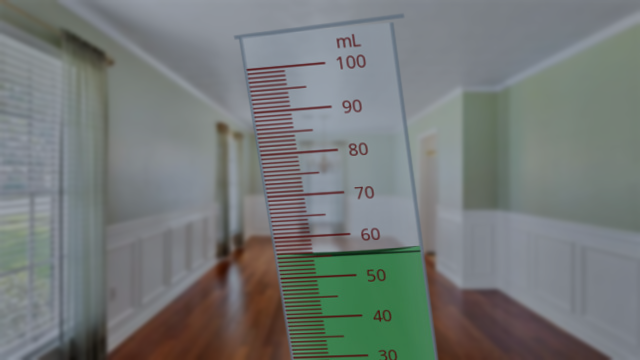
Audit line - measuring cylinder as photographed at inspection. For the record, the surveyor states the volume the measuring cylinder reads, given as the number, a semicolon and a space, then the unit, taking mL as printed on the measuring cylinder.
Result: 55; mL
